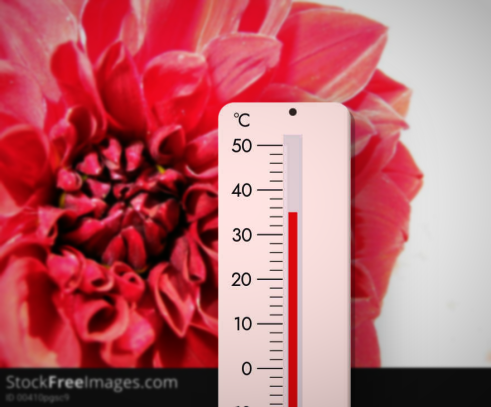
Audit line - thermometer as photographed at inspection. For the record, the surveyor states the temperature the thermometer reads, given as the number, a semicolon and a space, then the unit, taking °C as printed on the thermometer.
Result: 35; °C
